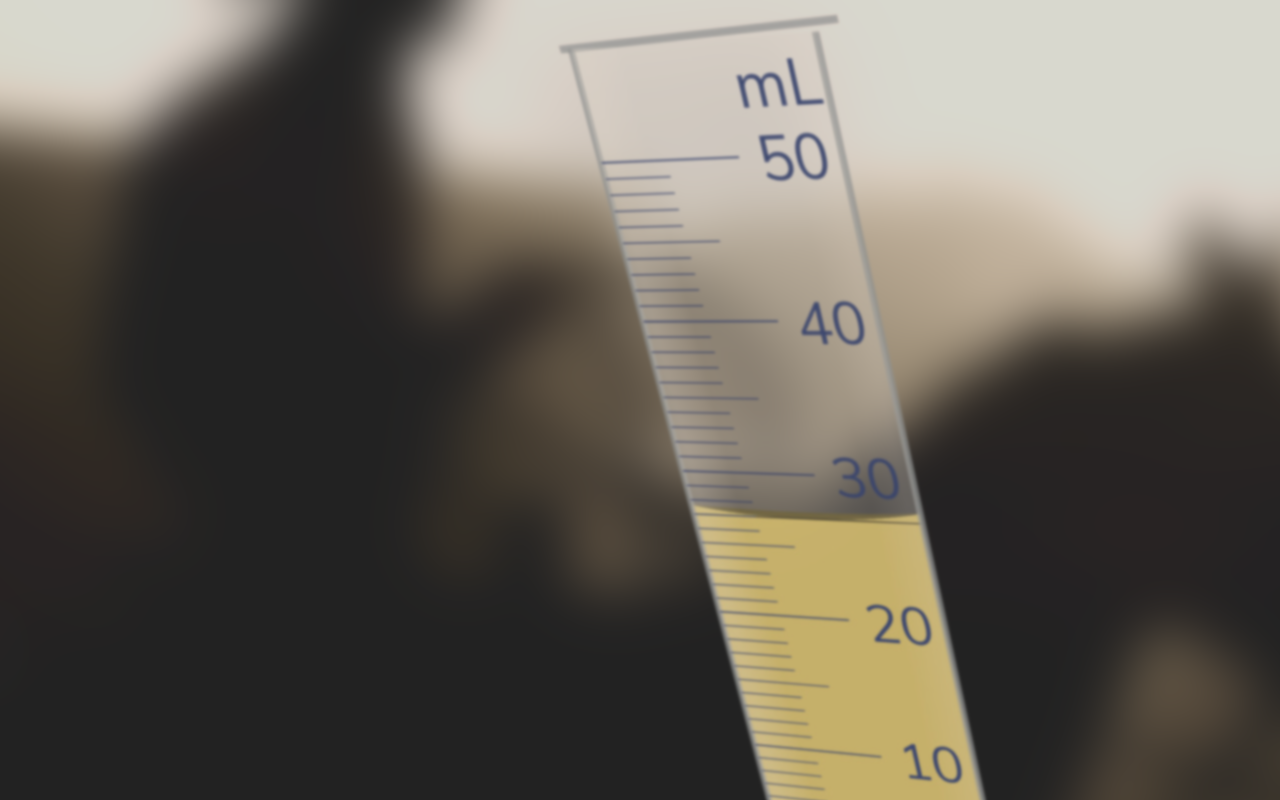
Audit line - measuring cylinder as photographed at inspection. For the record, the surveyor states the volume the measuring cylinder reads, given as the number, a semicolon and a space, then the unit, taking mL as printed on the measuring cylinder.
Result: 27; mL
